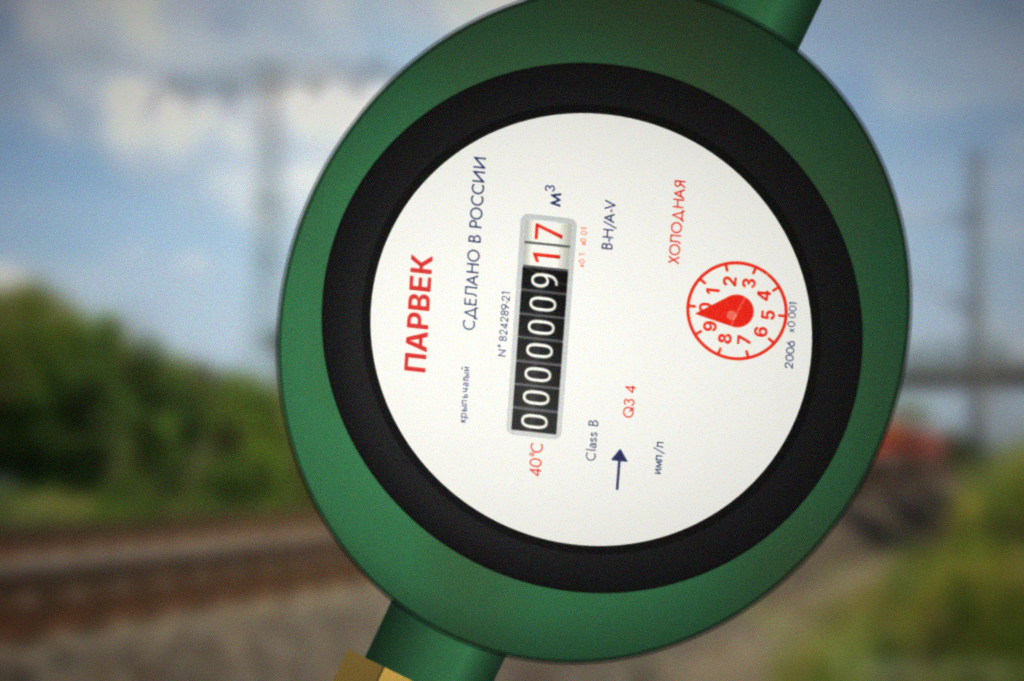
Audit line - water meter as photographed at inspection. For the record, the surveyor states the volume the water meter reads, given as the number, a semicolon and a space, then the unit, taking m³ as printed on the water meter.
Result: 9.169; m³
